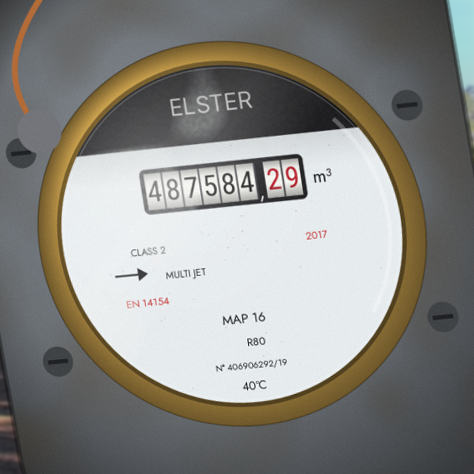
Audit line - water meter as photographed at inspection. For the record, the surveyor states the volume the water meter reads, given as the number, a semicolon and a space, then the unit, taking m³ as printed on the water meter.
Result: 487584.29; m³
